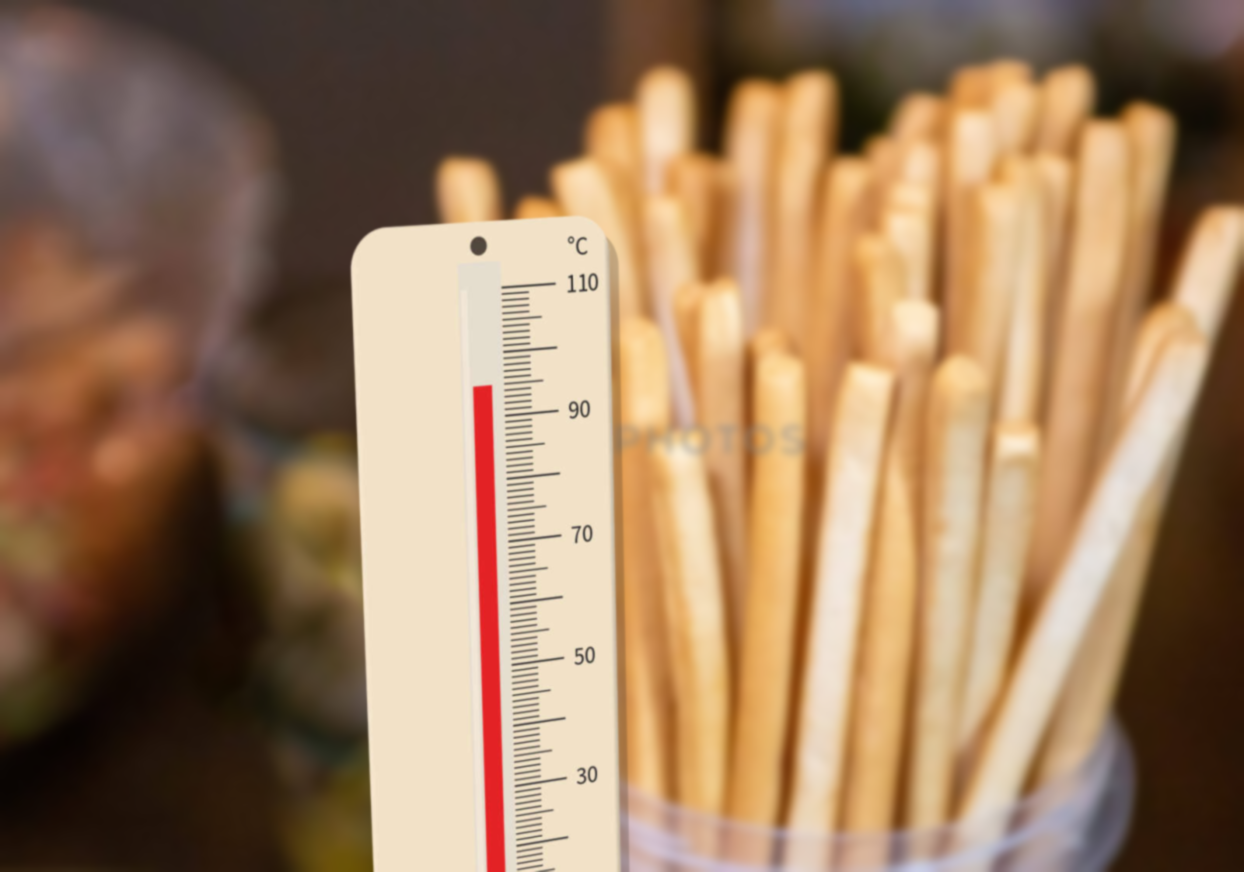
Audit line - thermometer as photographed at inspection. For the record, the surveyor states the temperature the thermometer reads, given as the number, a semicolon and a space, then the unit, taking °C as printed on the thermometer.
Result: 95; °C
